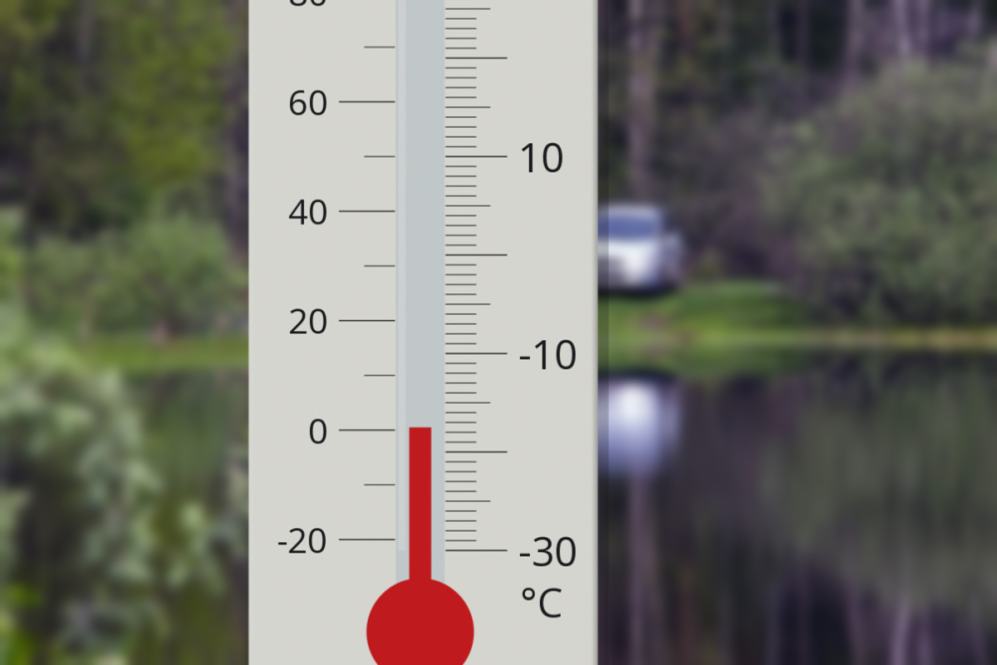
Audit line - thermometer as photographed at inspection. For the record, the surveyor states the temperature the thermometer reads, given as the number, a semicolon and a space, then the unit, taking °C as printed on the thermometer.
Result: -17.5; °C
